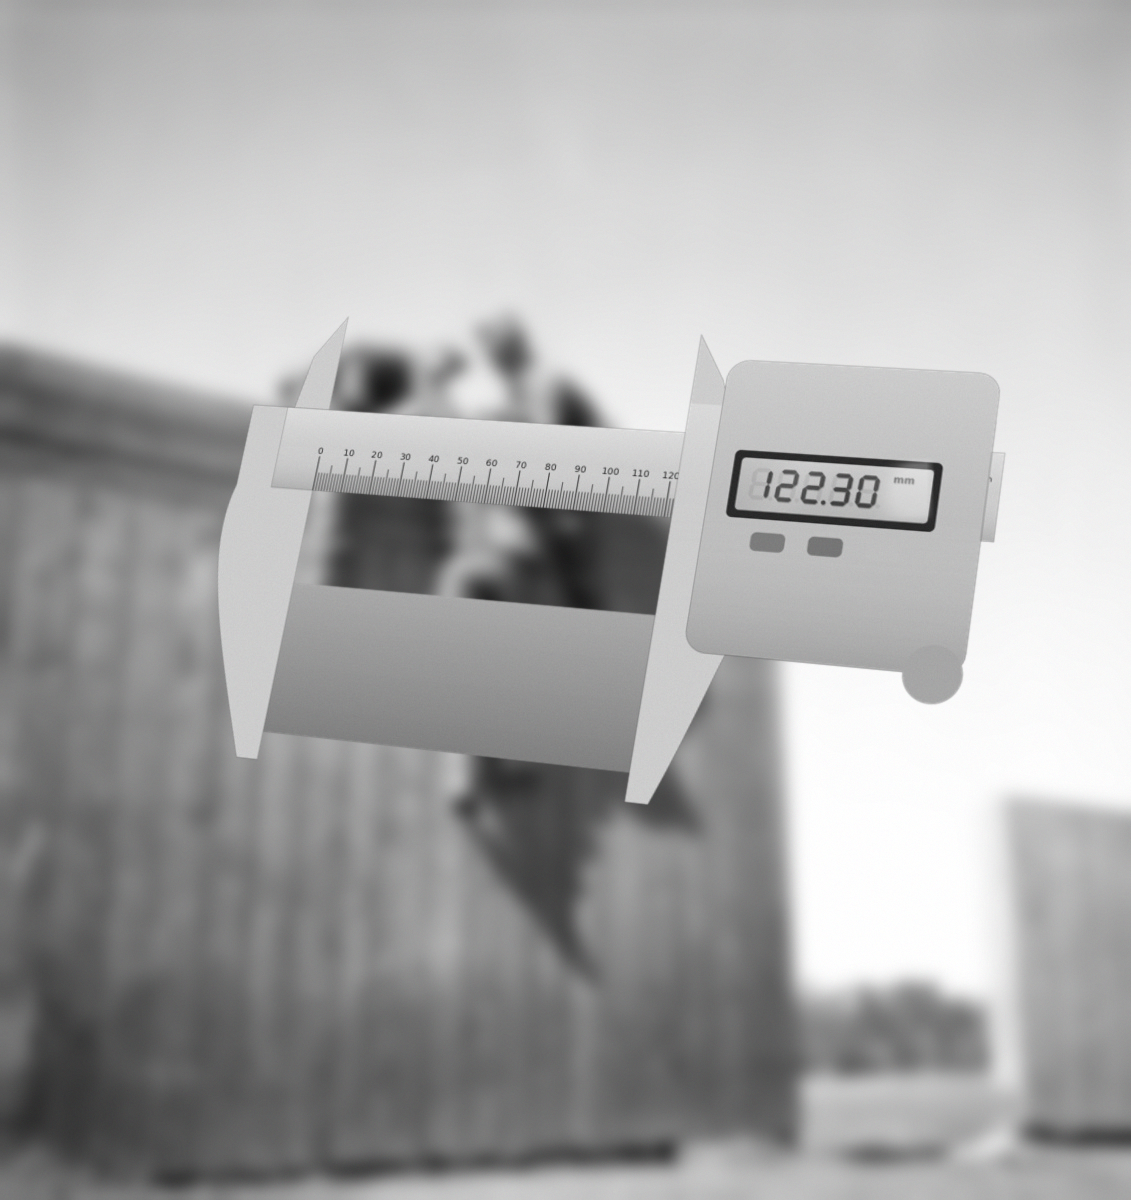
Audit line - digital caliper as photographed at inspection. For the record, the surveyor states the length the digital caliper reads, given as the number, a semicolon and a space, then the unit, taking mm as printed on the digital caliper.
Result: 122.30; mm
